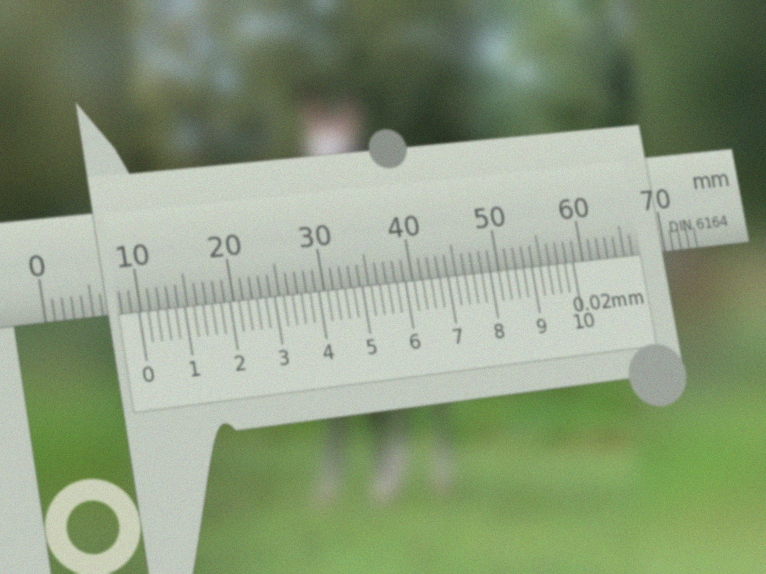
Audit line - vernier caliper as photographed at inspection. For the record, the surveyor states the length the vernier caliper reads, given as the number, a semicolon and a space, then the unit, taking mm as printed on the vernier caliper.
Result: 9.8; mm
